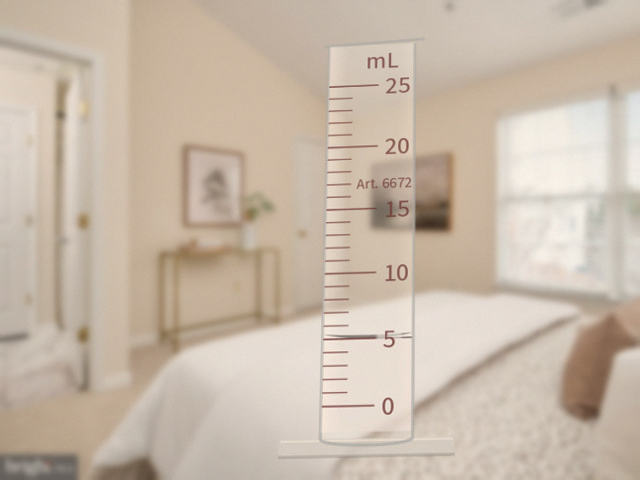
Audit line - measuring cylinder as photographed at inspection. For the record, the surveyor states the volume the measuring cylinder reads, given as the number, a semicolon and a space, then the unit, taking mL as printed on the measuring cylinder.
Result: 5; mL
